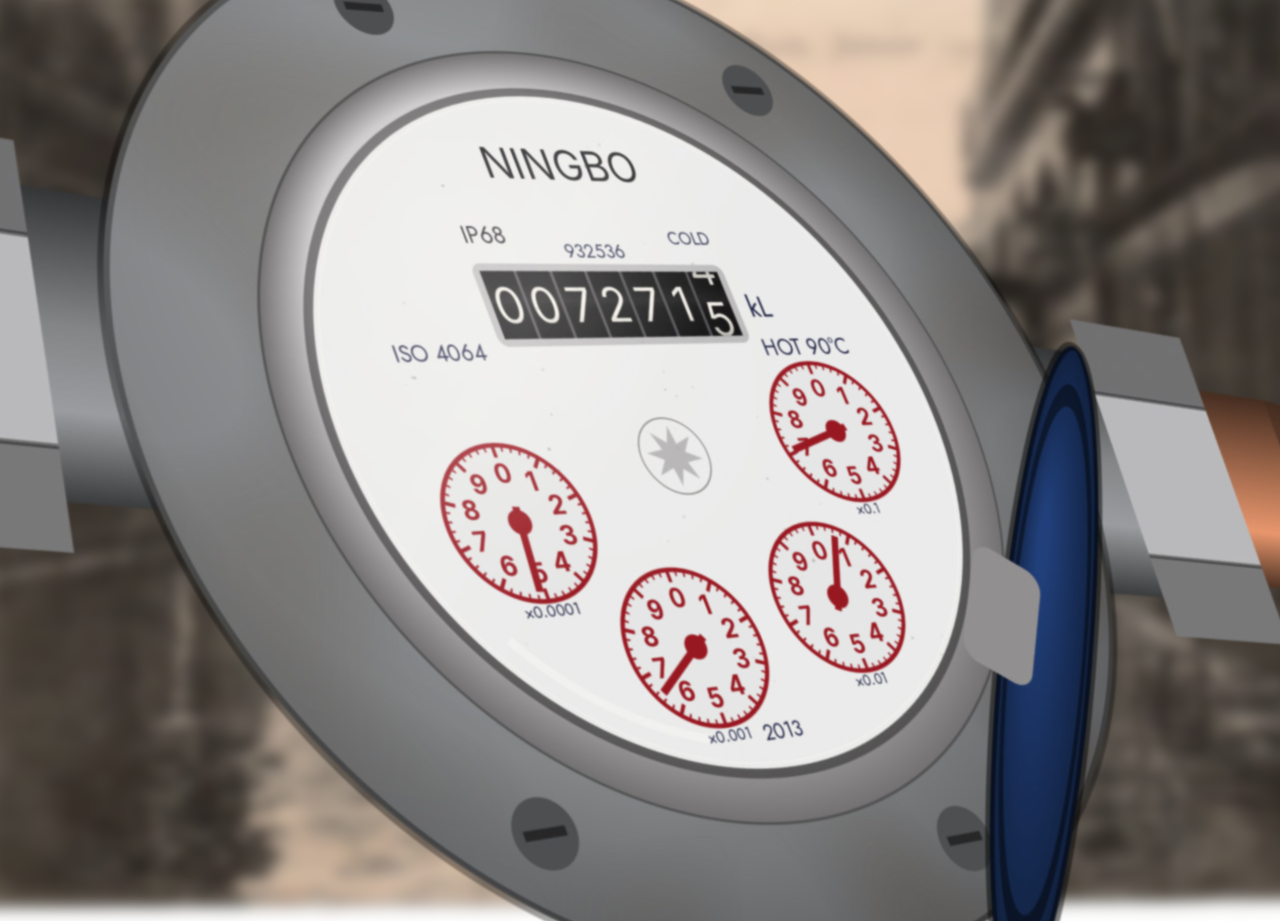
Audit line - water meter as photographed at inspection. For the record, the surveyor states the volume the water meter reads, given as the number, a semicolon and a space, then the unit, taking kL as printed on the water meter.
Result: 72714.7065; kL
